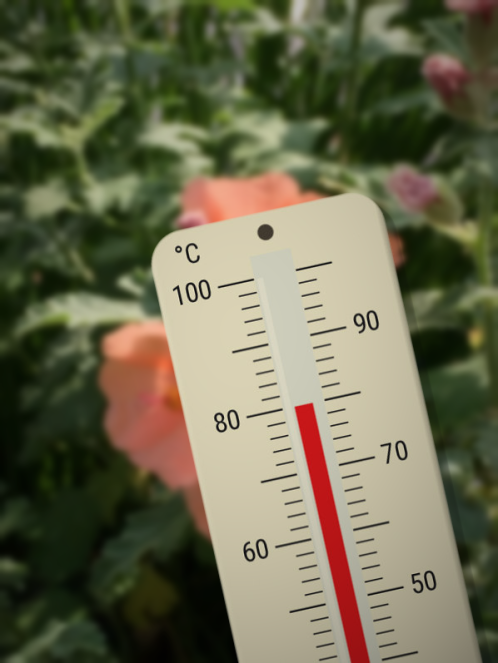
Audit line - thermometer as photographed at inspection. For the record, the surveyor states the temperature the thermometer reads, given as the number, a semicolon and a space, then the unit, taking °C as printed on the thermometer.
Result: 80; °C
